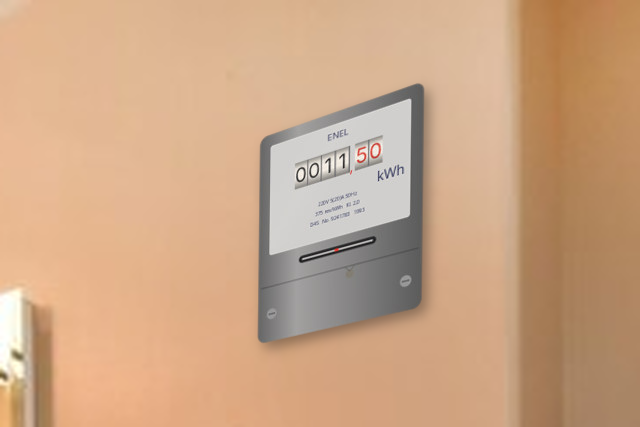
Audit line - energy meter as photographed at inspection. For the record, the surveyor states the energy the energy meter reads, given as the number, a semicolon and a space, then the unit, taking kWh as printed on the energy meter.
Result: 11.50; kWh
